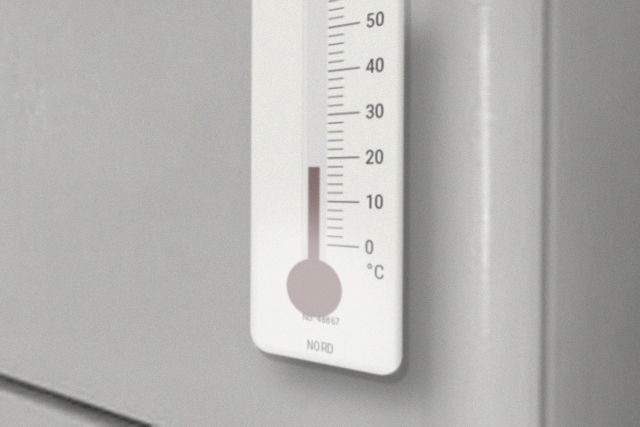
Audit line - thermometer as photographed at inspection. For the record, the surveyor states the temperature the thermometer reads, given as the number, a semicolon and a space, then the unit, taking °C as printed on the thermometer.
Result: 18; °C
